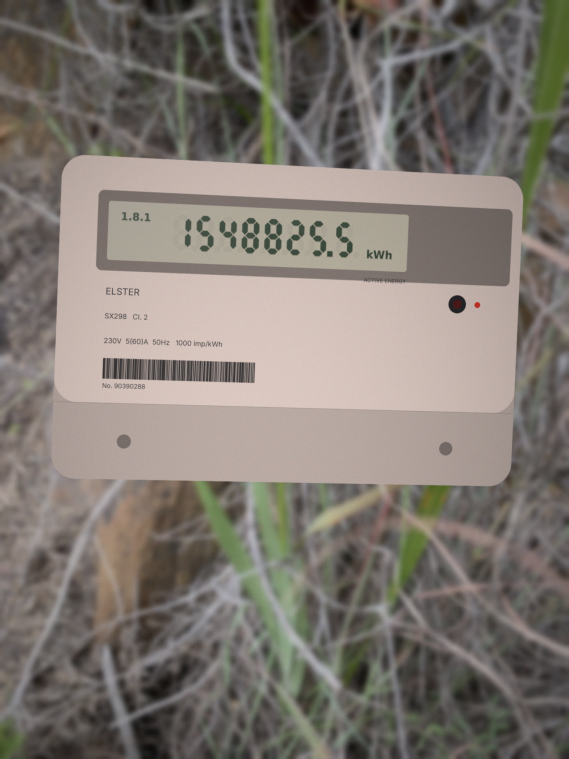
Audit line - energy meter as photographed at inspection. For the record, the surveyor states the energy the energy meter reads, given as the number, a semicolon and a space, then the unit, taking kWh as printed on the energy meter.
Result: 1548825.5; kWh
